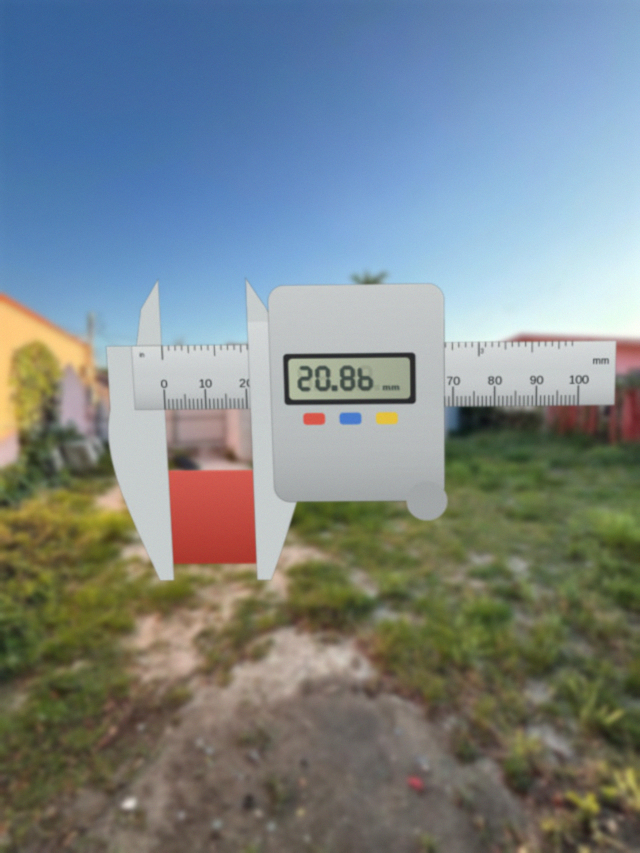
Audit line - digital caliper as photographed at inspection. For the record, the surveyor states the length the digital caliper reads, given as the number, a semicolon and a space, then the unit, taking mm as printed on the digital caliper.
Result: 20.86; mm
